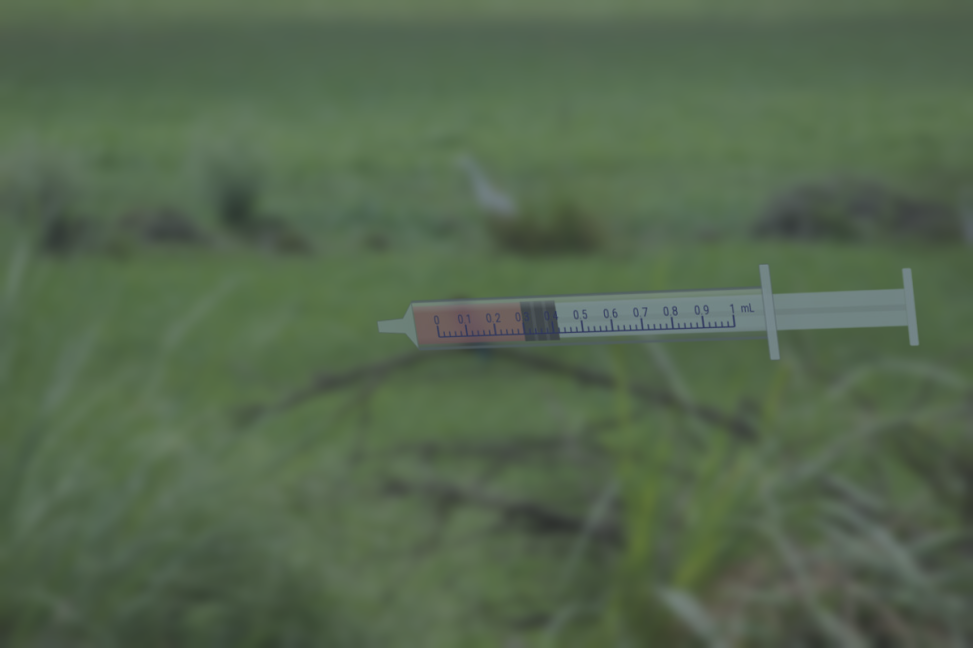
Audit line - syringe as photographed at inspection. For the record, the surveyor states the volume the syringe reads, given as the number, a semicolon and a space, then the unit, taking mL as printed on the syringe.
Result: 0.3; mL
